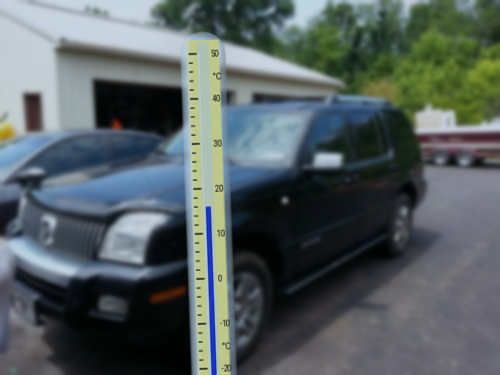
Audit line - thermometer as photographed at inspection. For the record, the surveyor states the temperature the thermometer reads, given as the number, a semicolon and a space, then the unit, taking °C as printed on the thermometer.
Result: 16; °C
